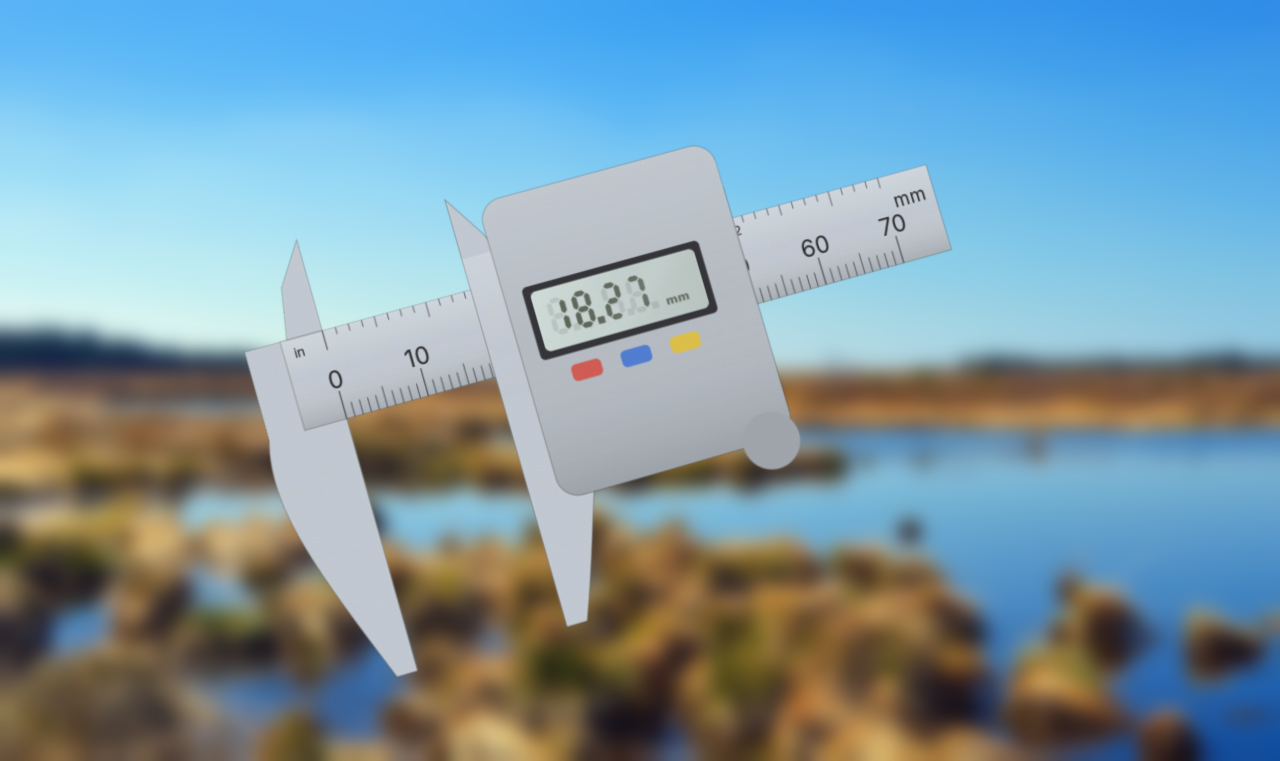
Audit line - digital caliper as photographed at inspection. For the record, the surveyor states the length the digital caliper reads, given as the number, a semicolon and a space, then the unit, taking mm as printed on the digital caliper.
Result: 18.27; mm
